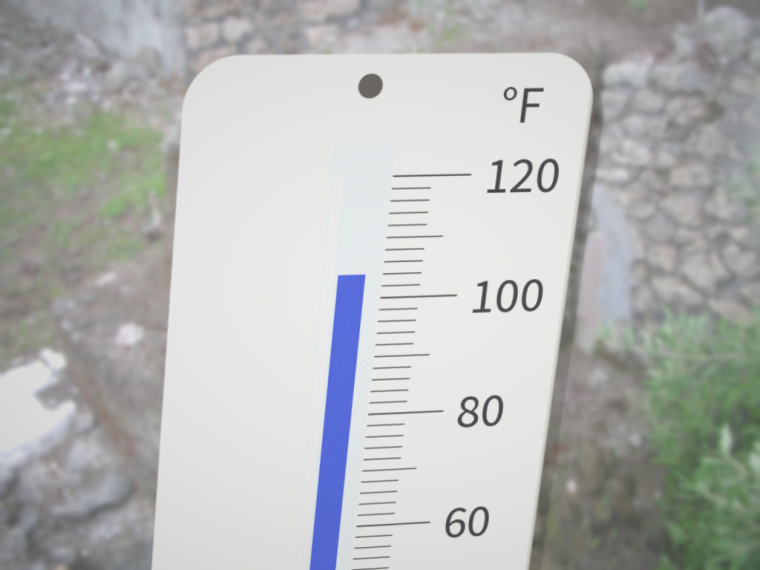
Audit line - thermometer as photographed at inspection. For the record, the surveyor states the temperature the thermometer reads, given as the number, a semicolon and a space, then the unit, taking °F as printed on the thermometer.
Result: 104; °F
